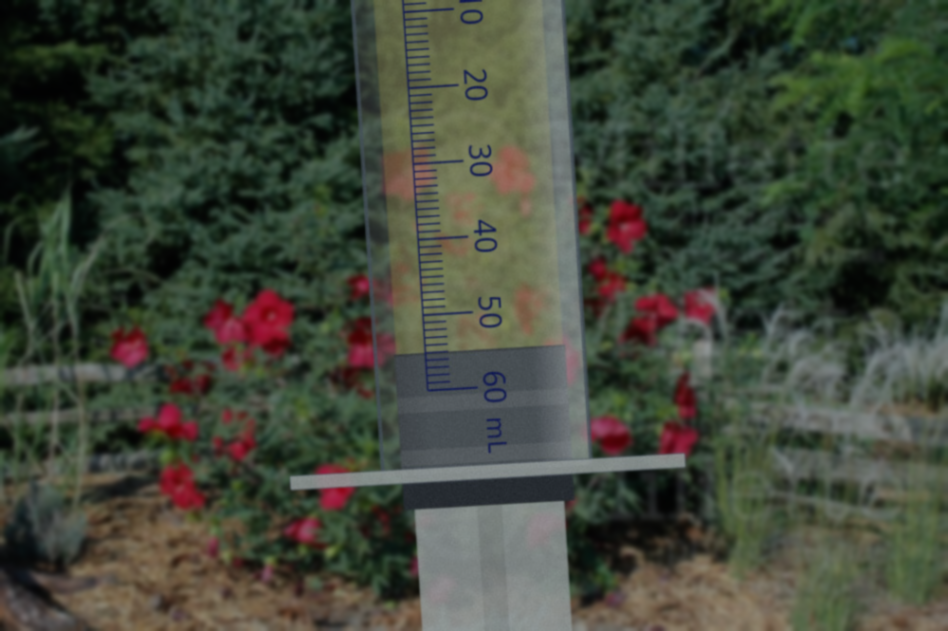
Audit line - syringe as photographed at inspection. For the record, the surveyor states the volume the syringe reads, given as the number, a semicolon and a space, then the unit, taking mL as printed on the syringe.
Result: 55; mL
